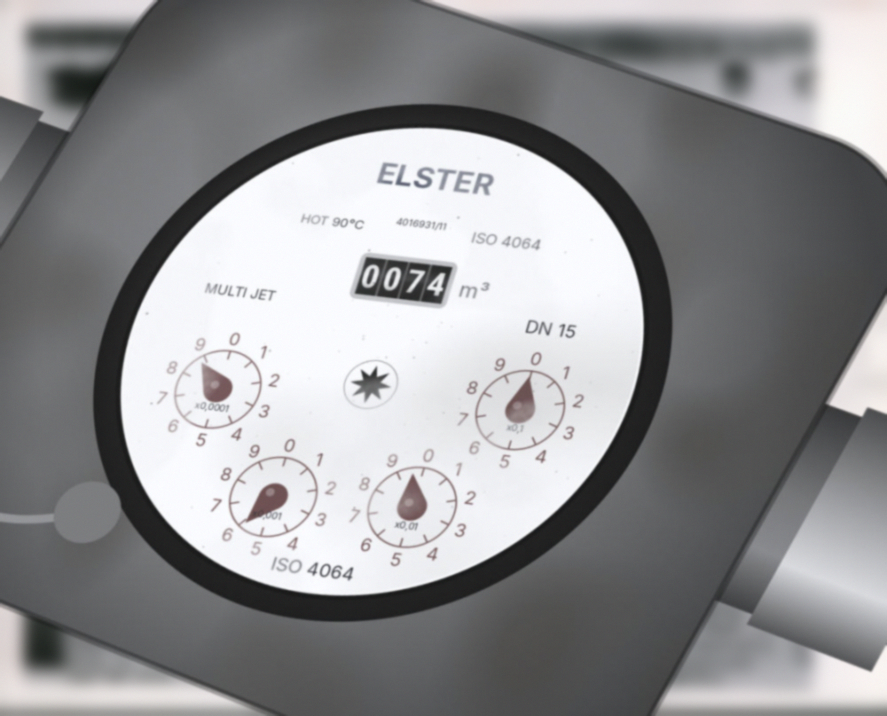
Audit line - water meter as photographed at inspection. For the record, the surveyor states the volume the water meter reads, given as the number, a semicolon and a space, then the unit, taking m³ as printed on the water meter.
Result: 73.9958; m³
